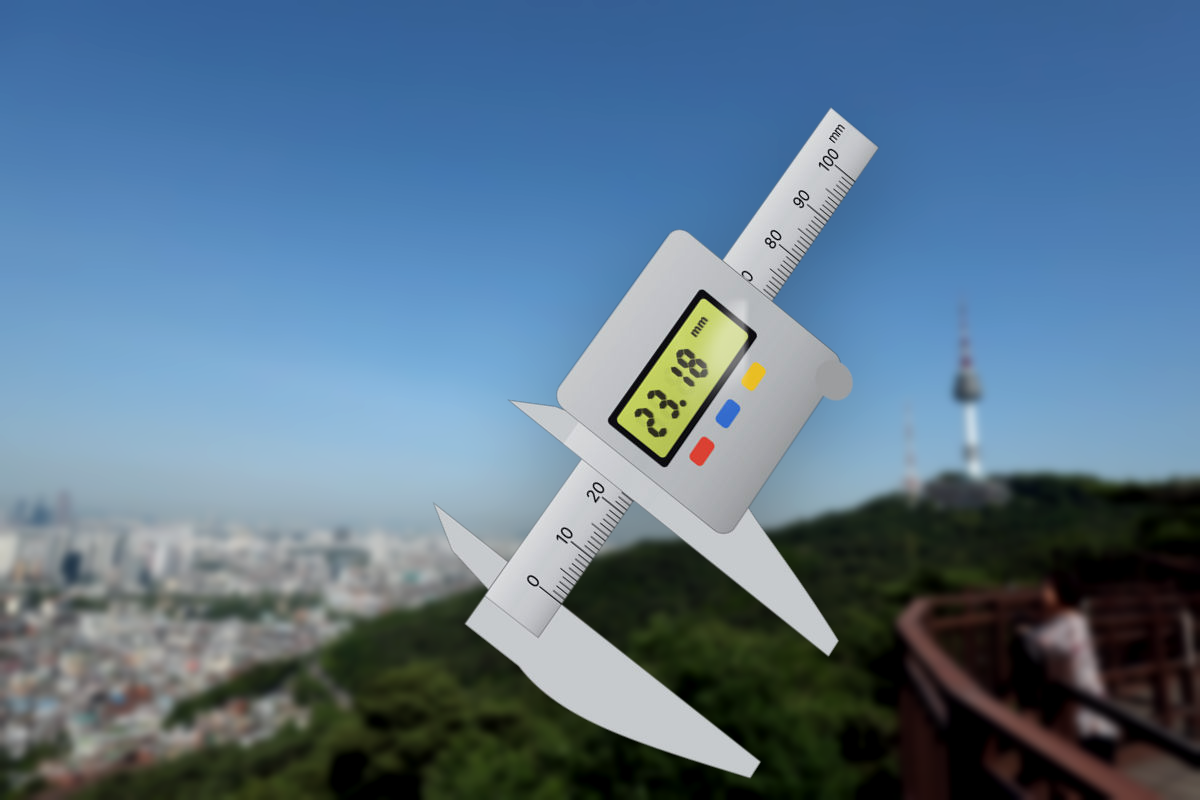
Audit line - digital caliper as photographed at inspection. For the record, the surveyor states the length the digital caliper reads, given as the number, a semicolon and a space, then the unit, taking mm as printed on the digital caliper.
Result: 23.18; mm
